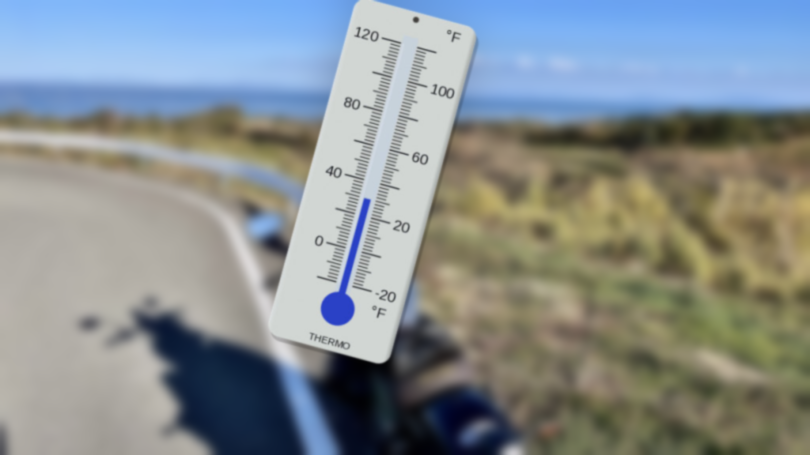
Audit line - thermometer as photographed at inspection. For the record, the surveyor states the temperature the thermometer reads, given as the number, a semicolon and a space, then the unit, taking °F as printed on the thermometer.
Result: 30; °F
